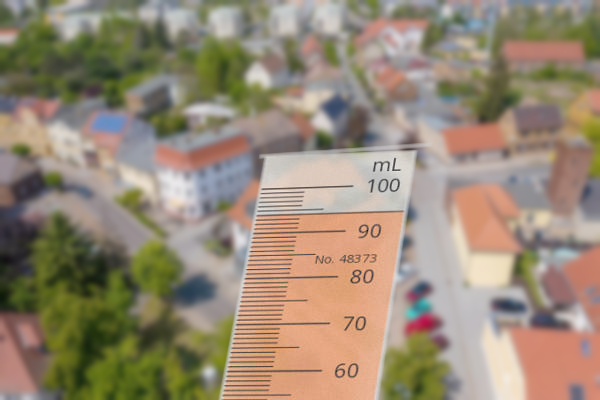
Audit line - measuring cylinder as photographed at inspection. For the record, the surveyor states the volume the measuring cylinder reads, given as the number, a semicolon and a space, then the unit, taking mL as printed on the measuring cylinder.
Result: 94; mL
